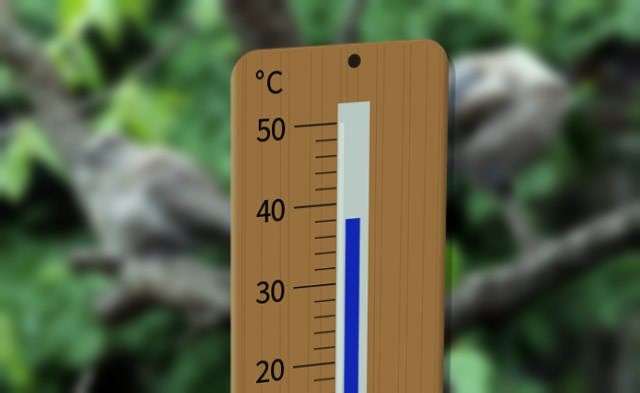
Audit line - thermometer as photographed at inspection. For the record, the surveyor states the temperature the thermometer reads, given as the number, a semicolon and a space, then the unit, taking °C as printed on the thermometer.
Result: 38; °C
